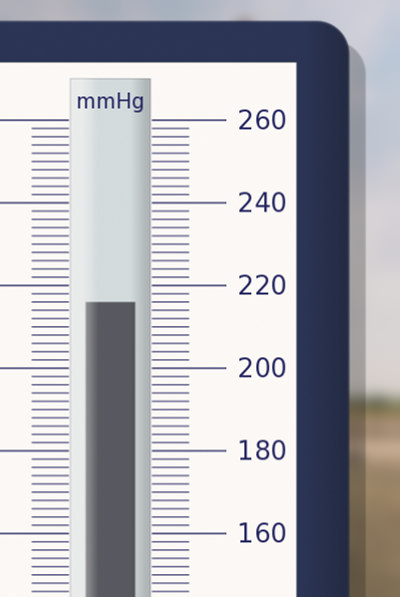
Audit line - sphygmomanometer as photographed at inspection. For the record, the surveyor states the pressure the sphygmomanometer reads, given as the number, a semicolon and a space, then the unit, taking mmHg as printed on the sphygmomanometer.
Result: 216; mmHg
